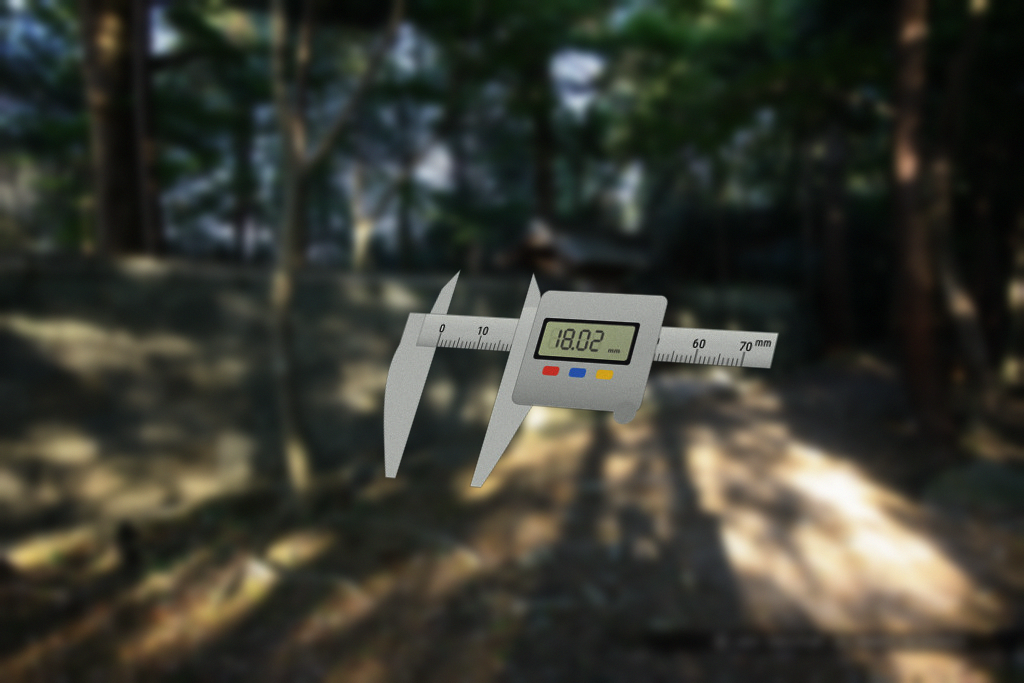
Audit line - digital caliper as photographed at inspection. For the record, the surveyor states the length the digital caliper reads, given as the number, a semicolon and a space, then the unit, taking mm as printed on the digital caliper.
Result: 18.02; mm
